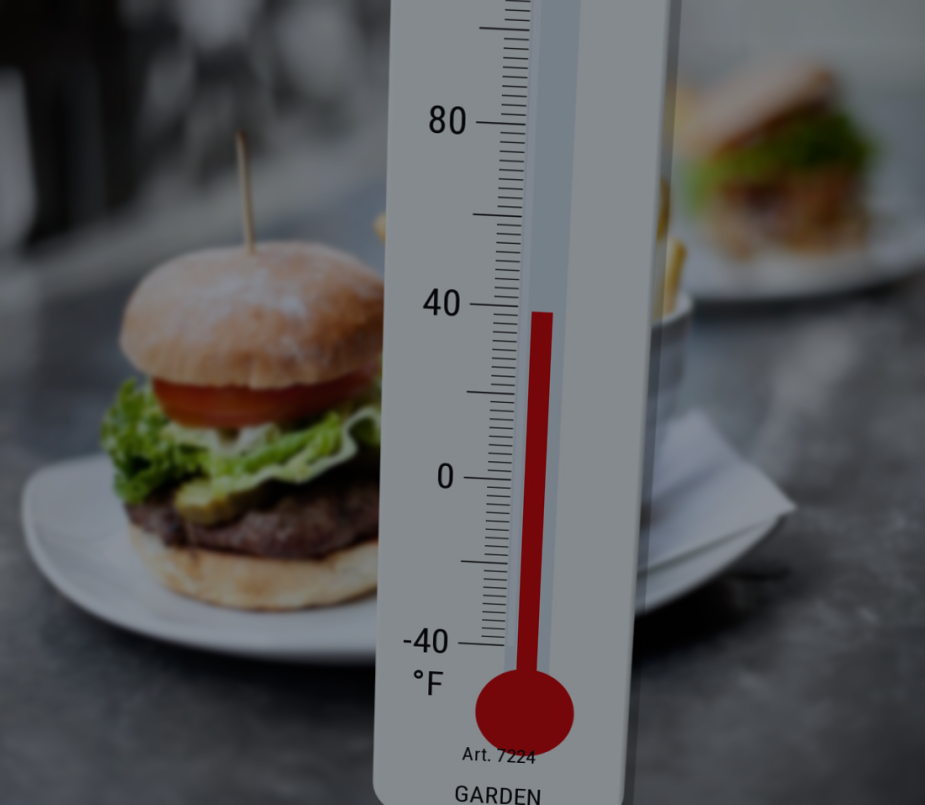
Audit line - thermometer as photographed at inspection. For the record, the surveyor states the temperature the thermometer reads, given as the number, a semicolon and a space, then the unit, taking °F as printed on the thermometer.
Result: 39; °F
